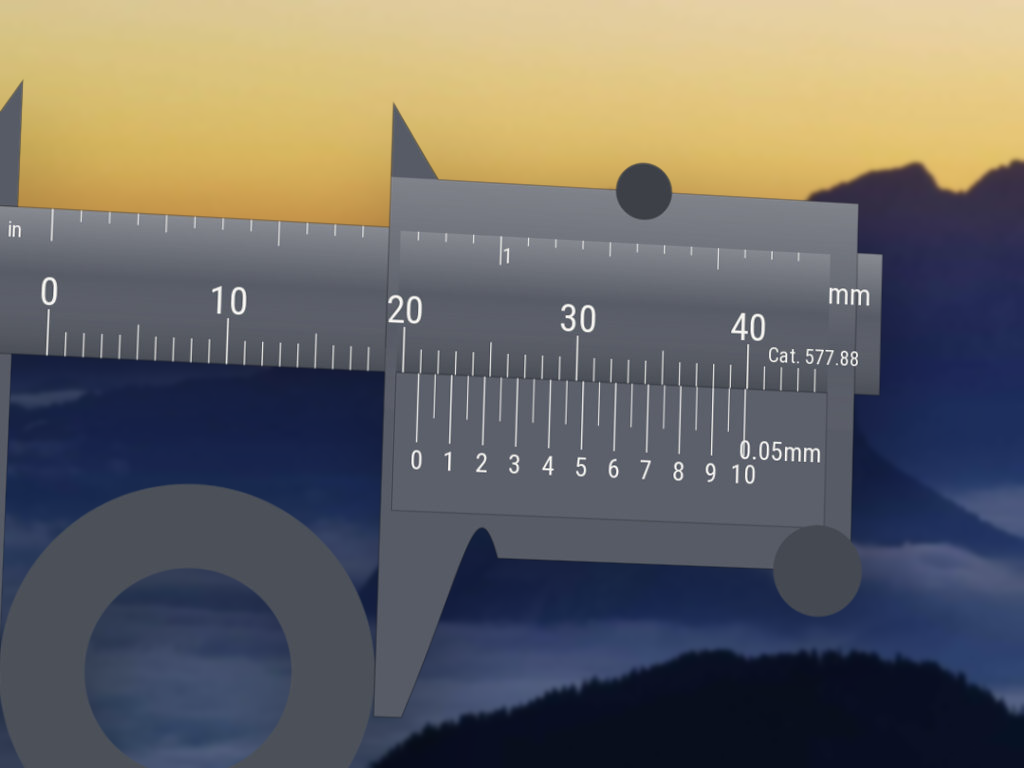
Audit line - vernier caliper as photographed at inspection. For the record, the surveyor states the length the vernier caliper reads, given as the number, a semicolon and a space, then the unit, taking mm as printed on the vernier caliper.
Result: 20.9; mm
